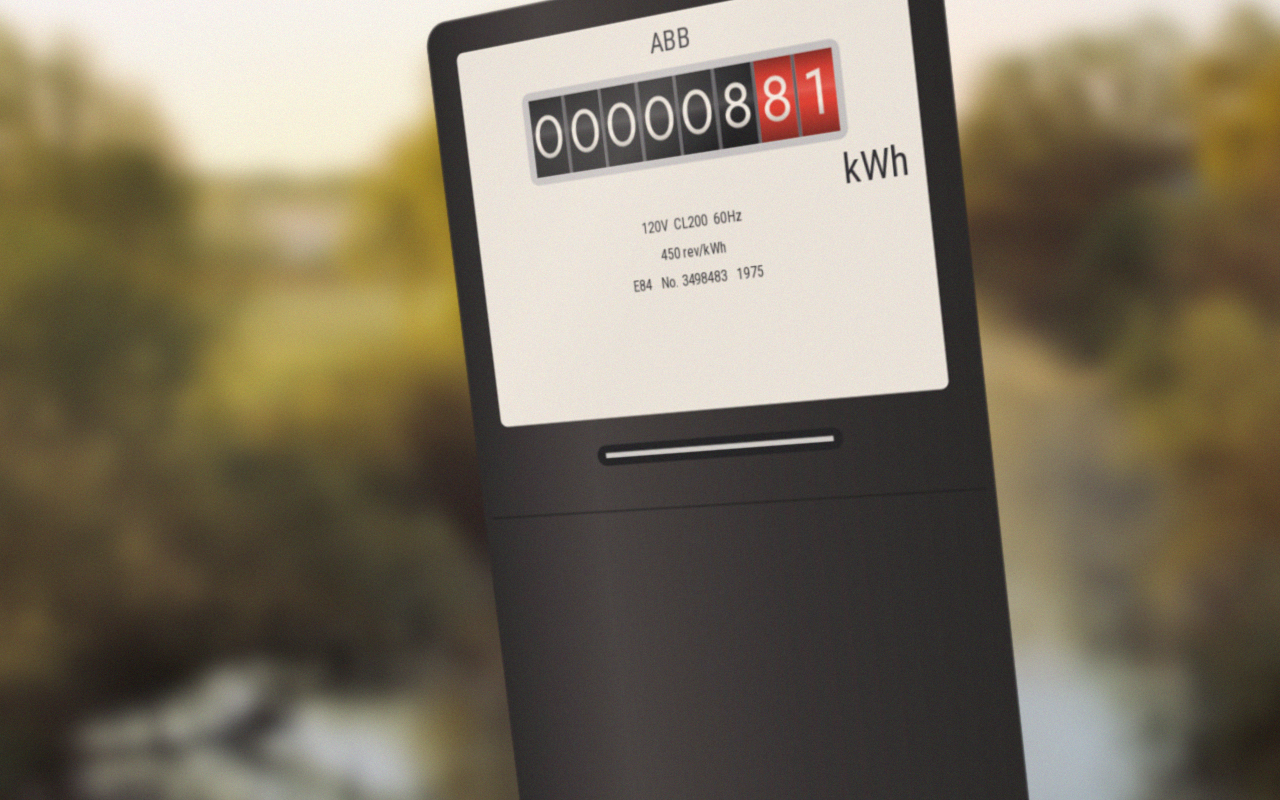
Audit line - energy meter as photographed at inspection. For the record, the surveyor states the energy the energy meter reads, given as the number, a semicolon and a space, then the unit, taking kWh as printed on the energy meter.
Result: 8.81; kWh
